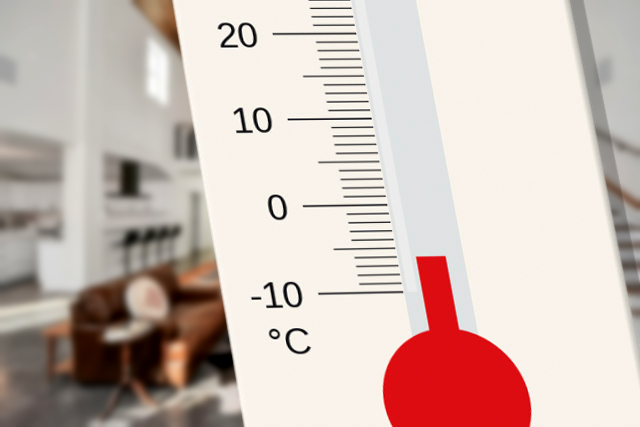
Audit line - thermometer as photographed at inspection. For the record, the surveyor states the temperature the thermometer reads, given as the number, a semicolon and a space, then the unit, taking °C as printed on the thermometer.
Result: -6; °C
